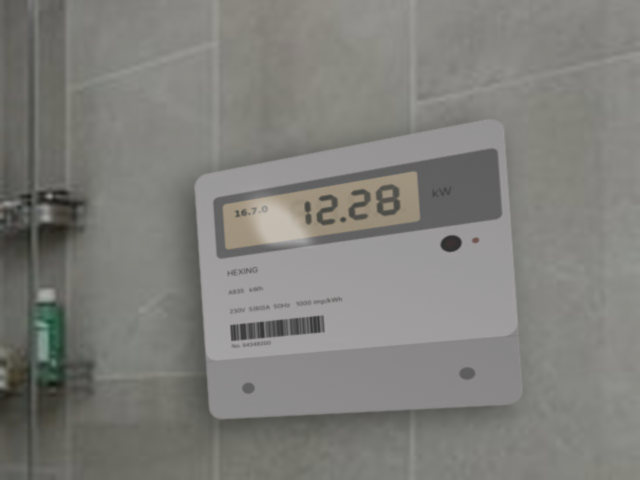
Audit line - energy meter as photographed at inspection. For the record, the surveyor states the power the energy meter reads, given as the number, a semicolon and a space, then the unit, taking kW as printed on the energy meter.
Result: 12.28; kW
